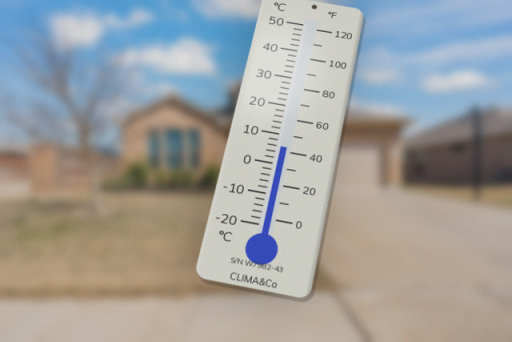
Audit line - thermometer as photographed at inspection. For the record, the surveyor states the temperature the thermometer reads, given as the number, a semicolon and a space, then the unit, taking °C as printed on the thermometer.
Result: 6; °C
